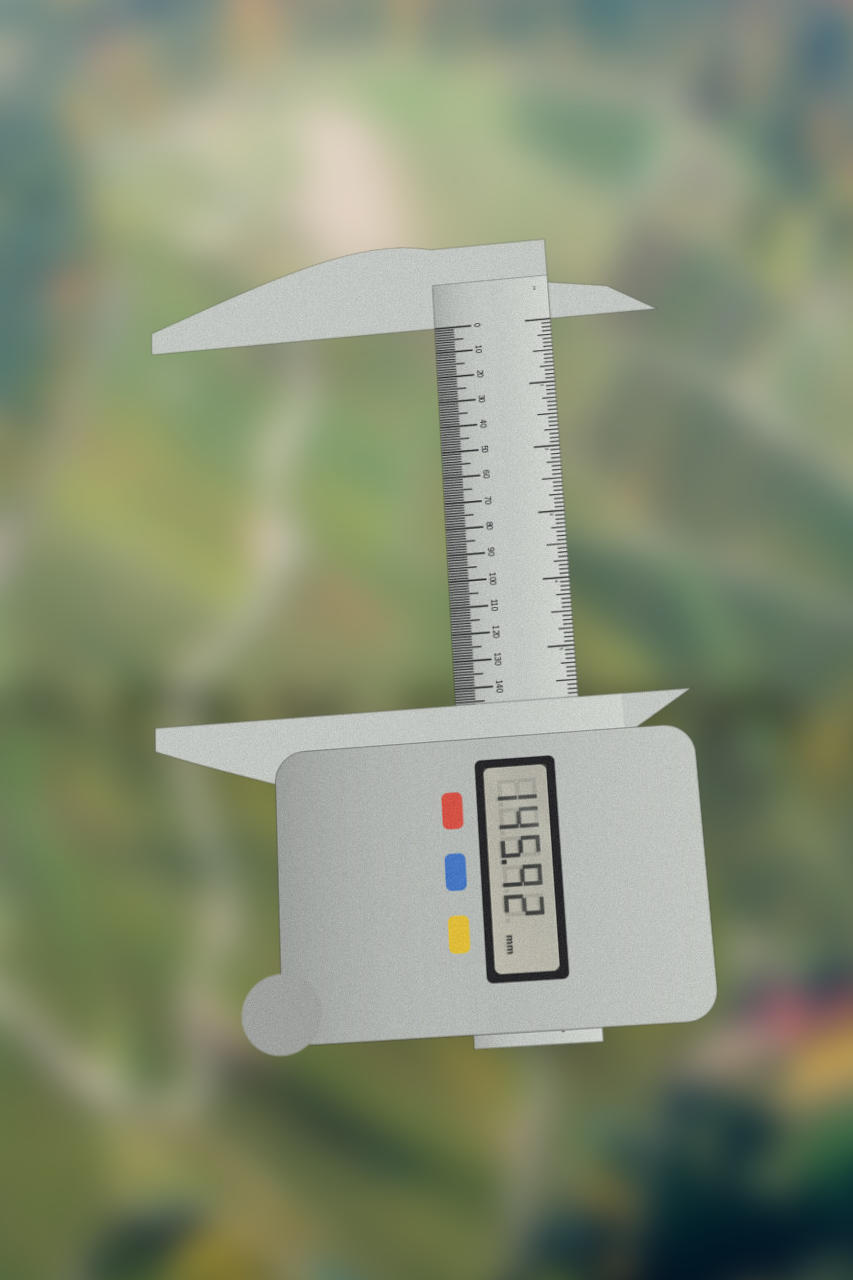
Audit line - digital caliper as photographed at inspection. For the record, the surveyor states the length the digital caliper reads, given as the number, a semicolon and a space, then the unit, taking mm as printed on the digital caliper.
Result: 145.92; mm
